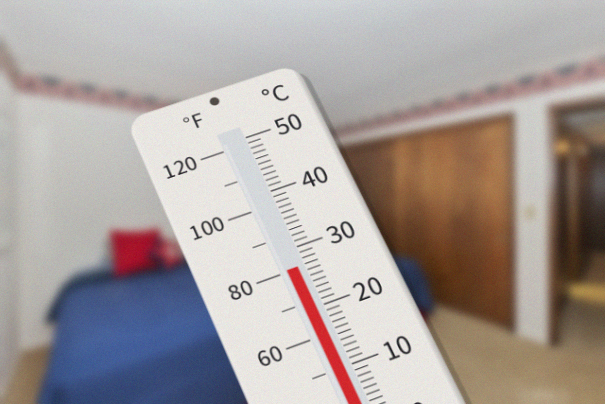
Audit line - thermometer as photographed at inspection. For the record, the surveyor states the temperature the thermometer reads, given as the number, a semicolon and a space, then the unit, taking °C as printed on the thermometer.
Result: 27; °C
